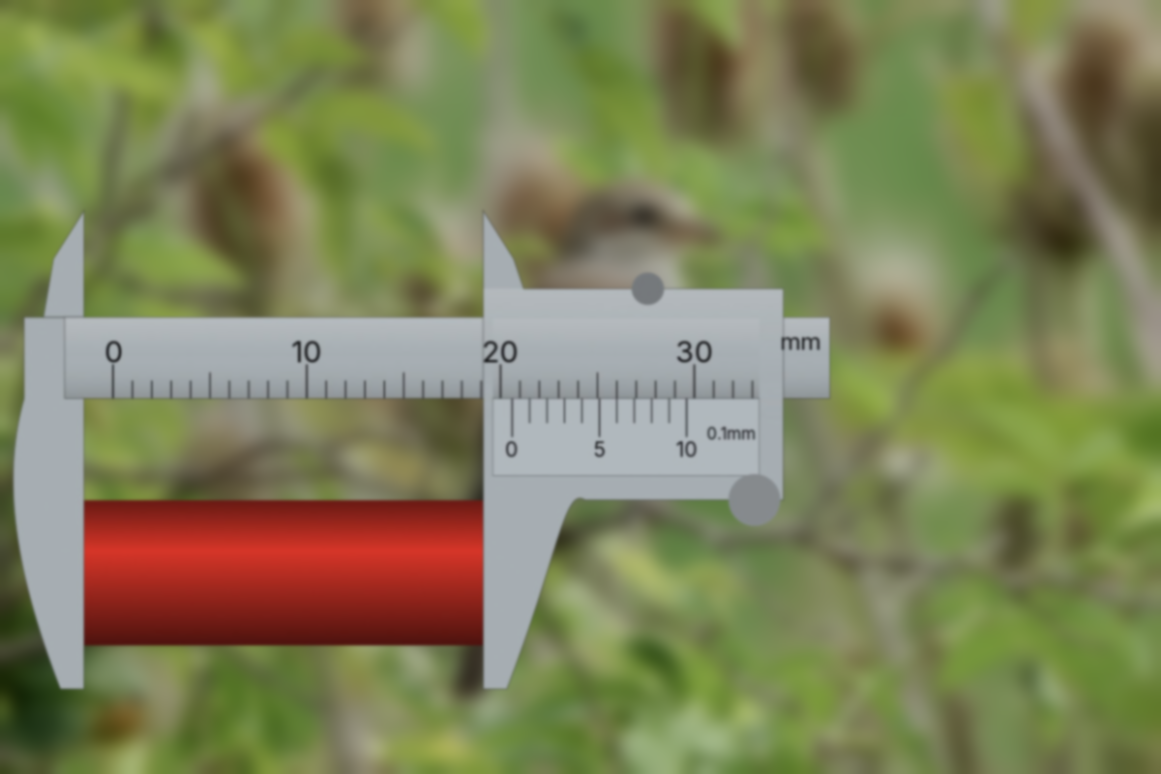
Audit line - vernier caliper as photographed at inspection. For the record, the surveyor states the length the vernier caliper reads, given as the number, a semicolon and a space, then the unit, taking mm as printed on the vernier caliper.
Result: 20.6; mm
